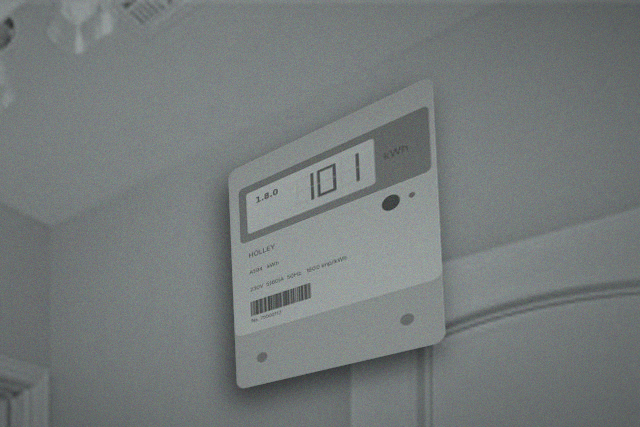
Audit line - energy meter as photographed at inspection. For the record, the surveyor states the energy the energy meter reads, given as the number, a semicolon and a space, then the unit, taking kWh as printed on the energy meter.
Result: 101; kWh
